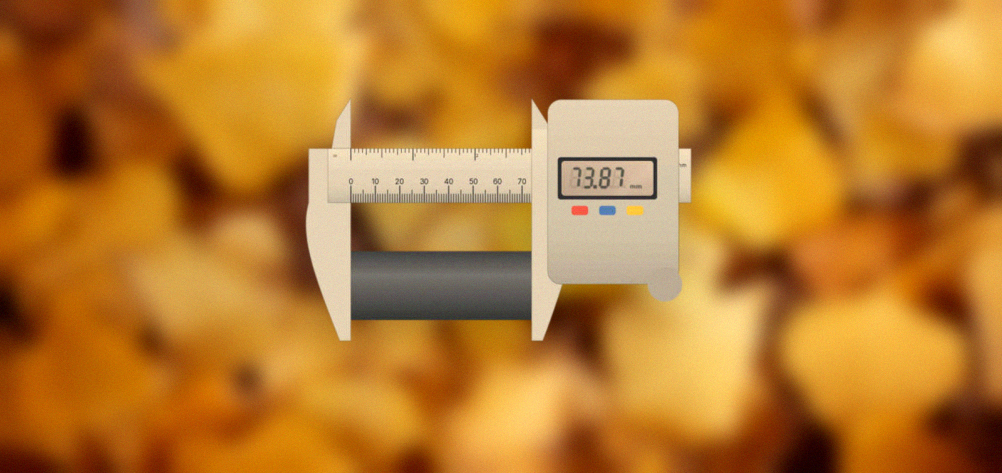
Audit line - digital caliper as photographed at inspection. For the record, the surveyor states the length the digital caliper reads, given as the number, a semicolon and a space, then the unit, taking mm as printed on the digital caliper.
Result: 73.87; mm
